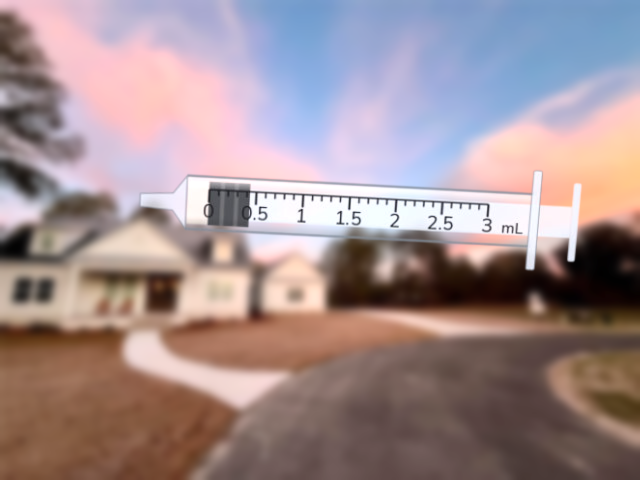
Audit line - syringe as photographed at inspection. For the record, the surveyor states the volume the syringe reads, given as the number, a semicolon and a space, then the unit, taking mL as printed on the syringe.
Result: 0; mL
